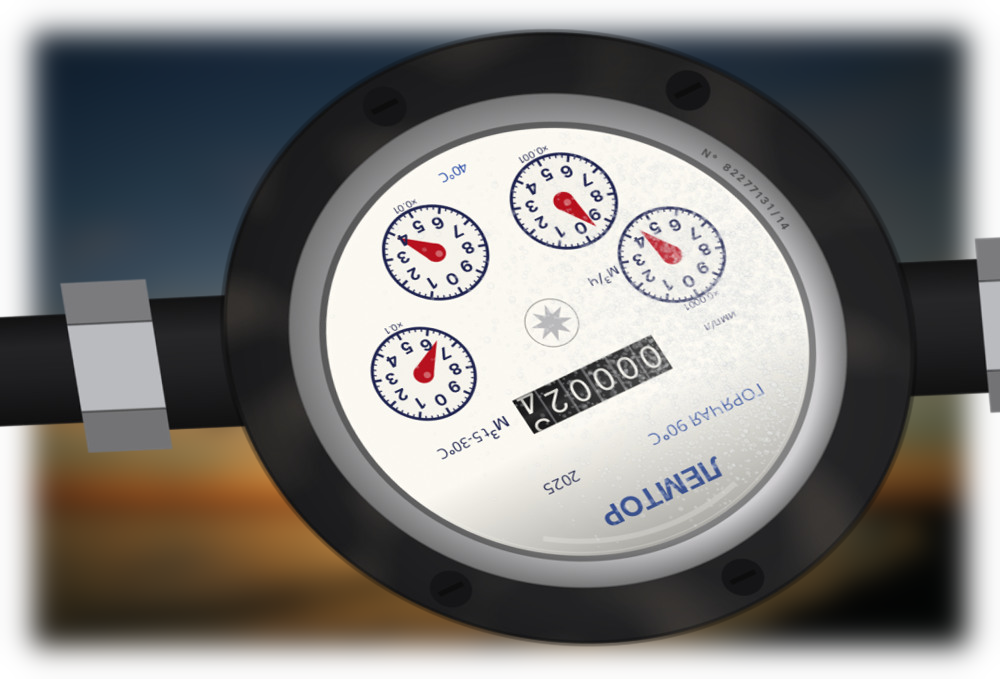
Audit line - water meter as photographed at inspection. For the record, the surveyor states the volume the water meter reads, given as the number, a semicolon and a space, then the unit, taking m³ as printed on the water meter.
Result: 23.6394; m³
